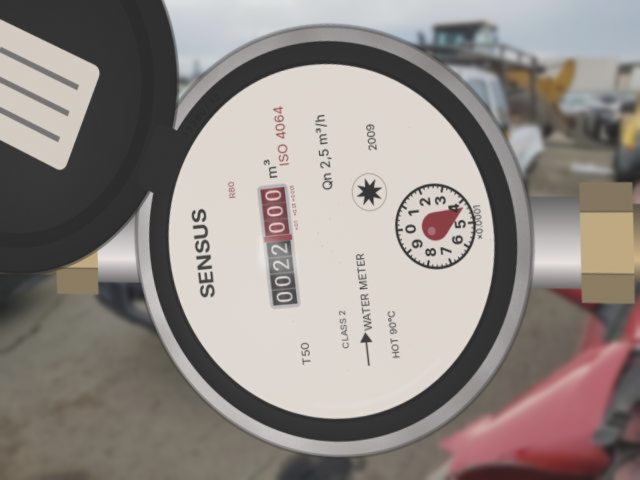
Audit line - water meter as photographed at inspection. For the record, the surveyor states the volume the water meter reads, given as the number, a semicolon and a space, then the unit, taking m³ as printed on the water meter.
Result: 22.0004; m³
